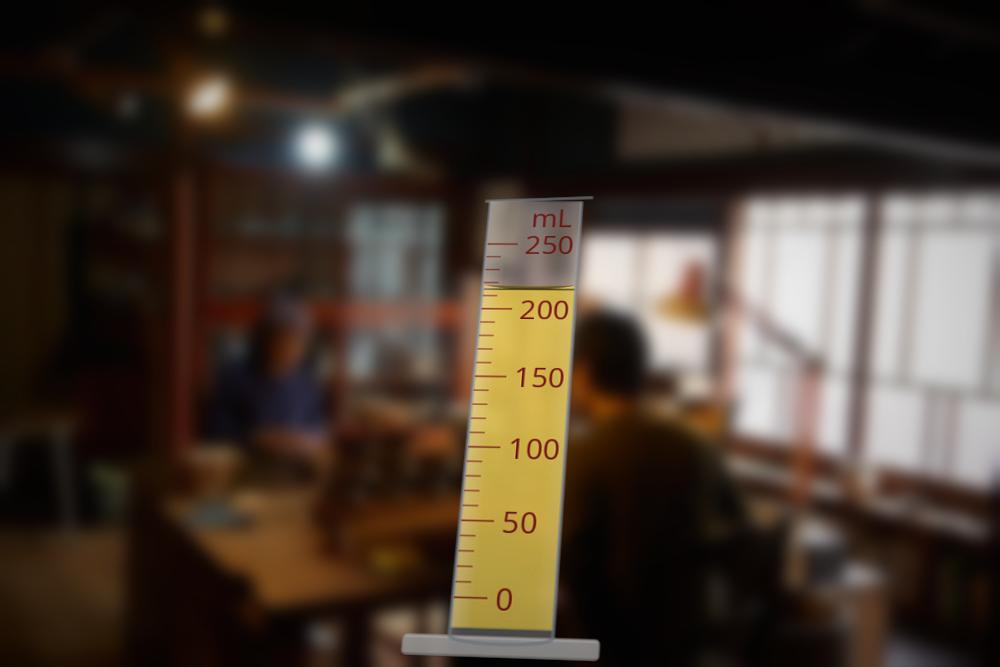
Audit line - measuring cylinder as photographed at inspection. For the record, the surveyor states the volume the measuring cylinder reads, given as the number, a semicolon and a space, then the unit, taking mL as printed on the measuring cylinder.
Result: 215; mL
